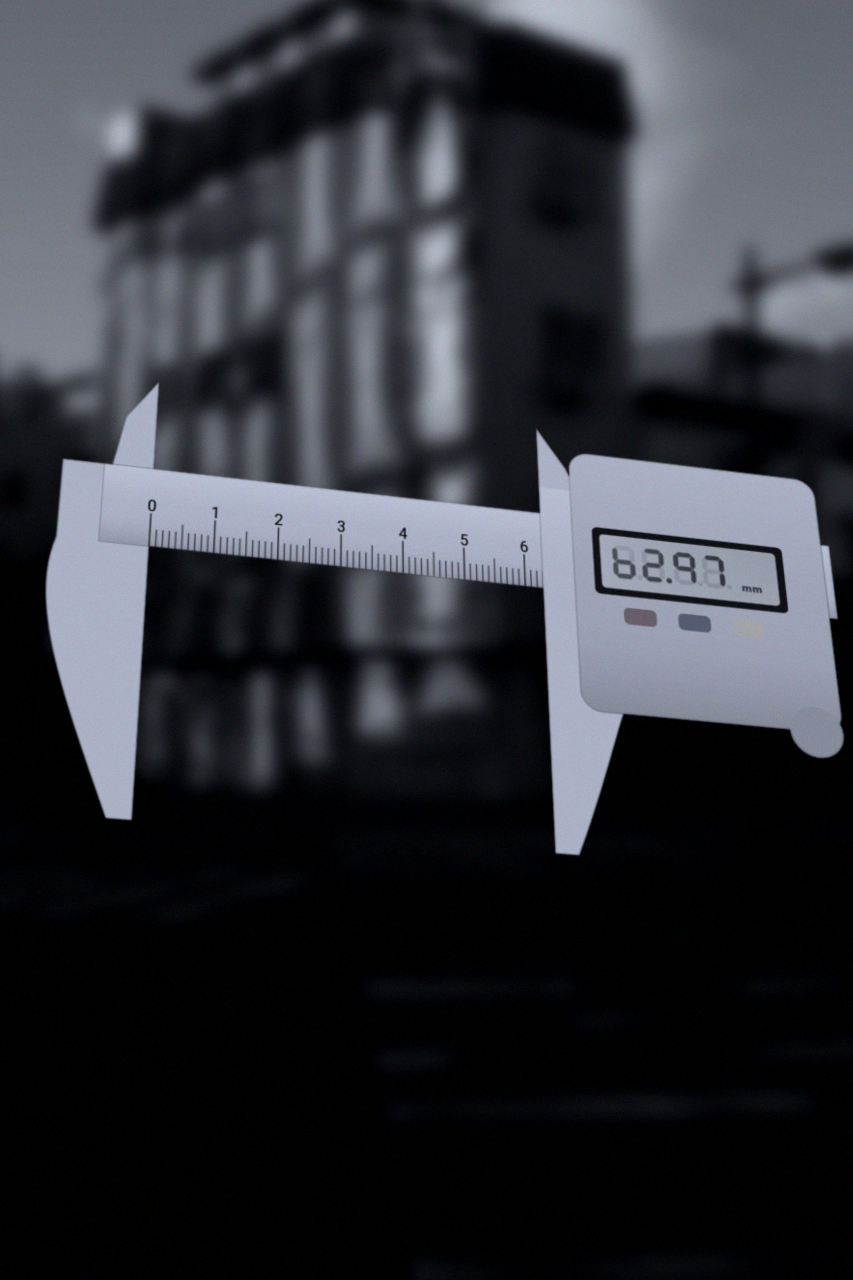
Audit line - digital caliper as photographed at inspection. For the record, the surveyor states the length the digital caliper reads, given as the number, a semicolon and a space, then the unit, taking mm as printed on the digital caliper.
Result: 62.97; mm
